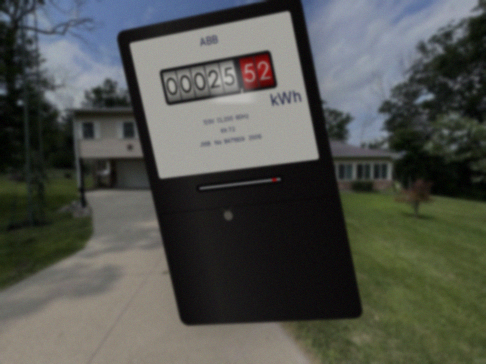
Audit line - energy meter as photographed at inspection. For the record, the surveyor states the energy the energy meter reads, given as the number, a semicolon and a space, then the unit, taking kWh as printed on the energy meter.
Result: 25.52; kWh
